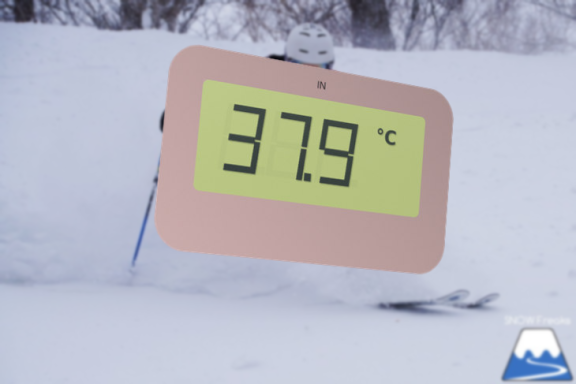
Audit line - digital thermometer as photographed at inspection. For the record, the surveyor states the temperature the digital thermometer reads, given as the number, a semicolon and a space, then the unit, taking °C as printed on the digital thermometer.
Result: 37.9; °C
